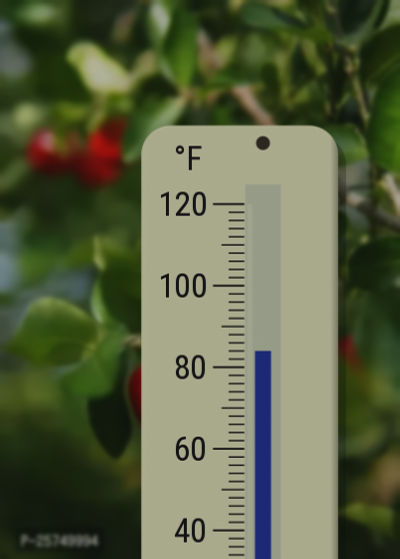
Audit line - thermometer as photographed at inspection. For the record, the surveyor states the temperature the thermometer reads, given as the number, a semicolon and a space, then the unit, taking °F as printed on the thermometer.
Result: 84; °F
